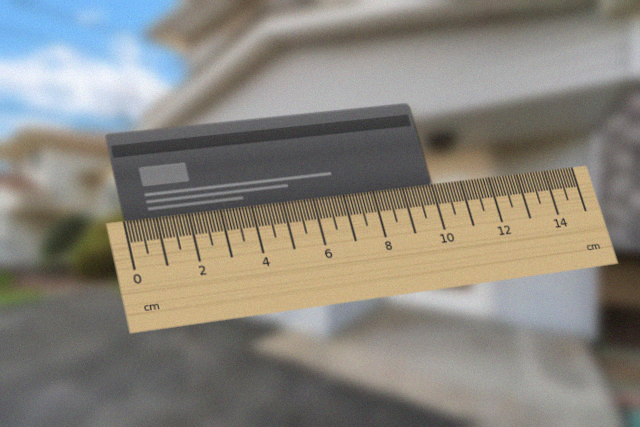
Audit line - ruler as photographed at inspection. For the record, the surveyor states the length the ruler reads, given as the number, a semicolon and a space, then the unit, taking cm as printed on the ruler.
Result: 10; cm
